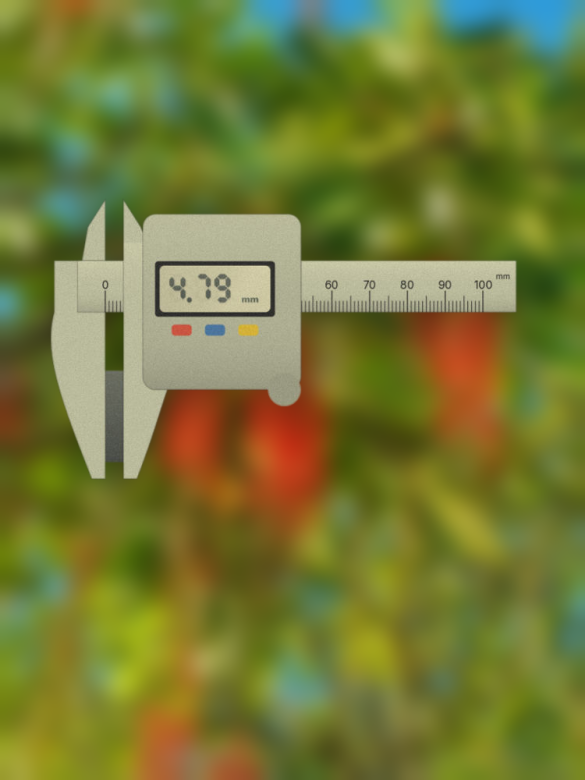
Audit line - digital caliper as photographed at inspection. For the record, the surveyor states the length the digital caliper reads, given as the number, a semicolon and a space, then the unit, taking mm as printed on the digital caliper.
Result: 4.79; mm
